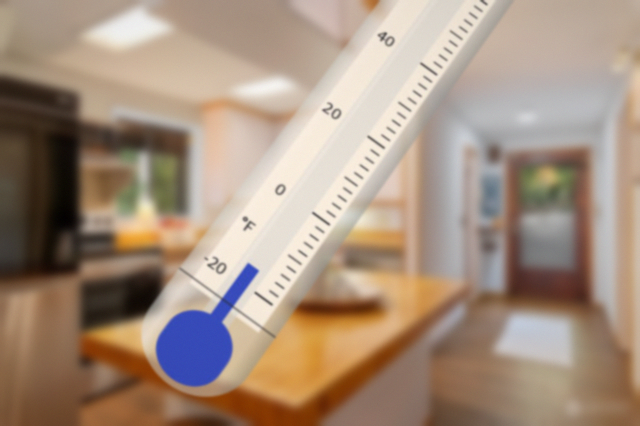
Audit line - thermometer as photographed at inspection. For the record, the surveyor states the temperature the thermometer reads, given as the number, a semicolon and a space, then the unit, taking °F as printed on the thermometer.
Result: -16; °F
